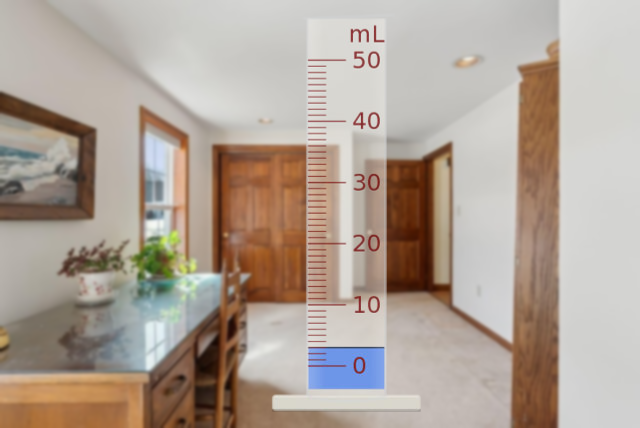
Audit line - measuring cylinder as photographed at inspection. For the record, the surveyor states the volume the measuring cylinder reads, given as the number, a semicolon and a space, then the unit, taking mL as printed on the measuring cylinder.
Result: 3; mL
